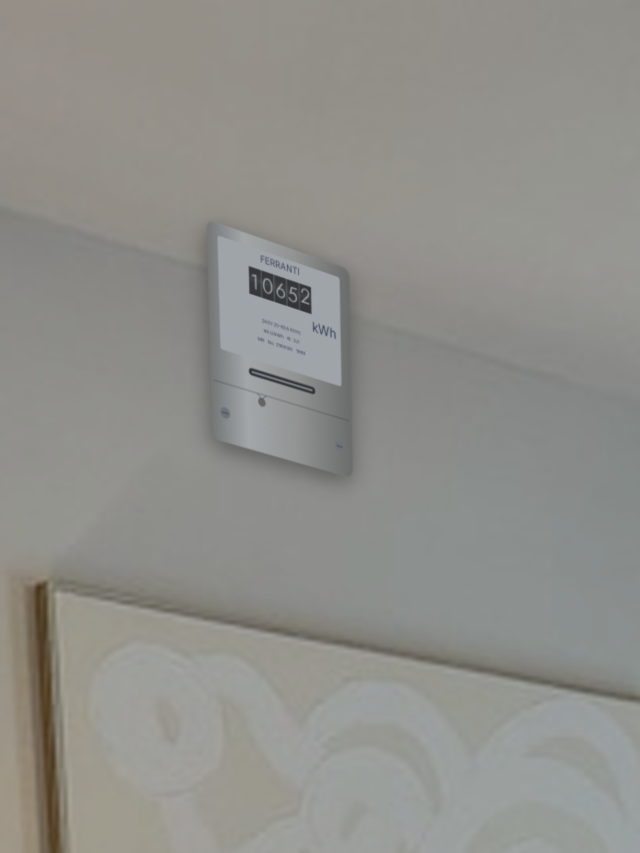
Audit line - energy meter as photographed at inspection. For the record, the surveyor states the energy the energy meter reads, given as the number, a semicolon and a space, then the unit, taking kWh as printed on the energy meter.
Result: 10652; kWh
